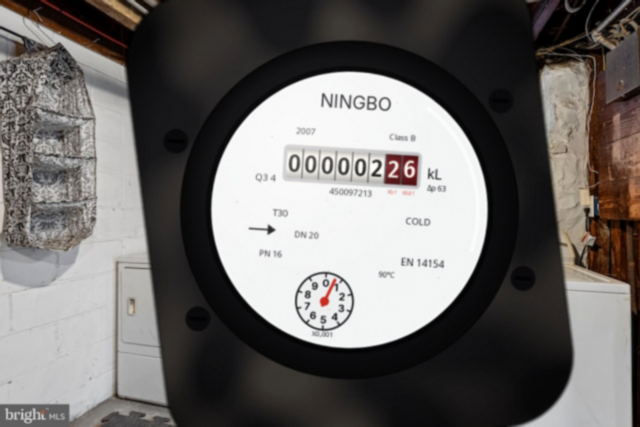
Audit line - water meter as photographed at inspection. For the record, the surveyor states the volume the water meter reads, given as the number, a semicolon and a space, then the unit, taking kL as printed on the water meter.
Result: 2.260; kL
